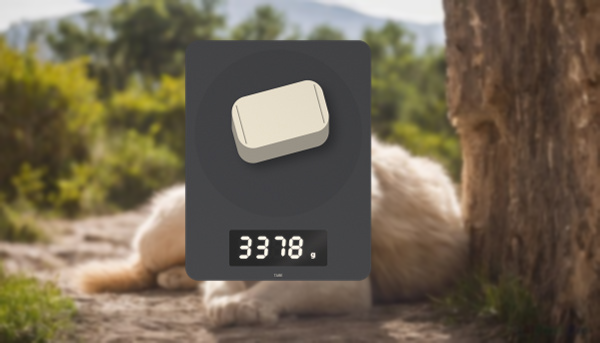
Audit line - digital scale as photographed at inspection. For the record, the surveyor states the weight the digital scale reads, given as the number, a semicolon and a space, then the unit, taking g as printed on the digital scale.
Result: 3378; g
